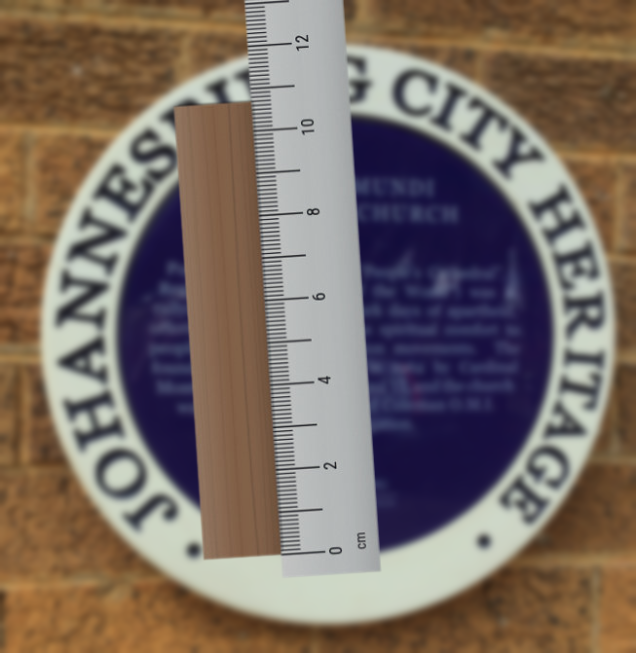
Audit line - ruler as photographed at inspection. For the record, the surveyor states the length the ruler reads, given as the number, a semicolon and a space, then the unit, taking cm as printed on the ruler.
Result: 10.7; cm
